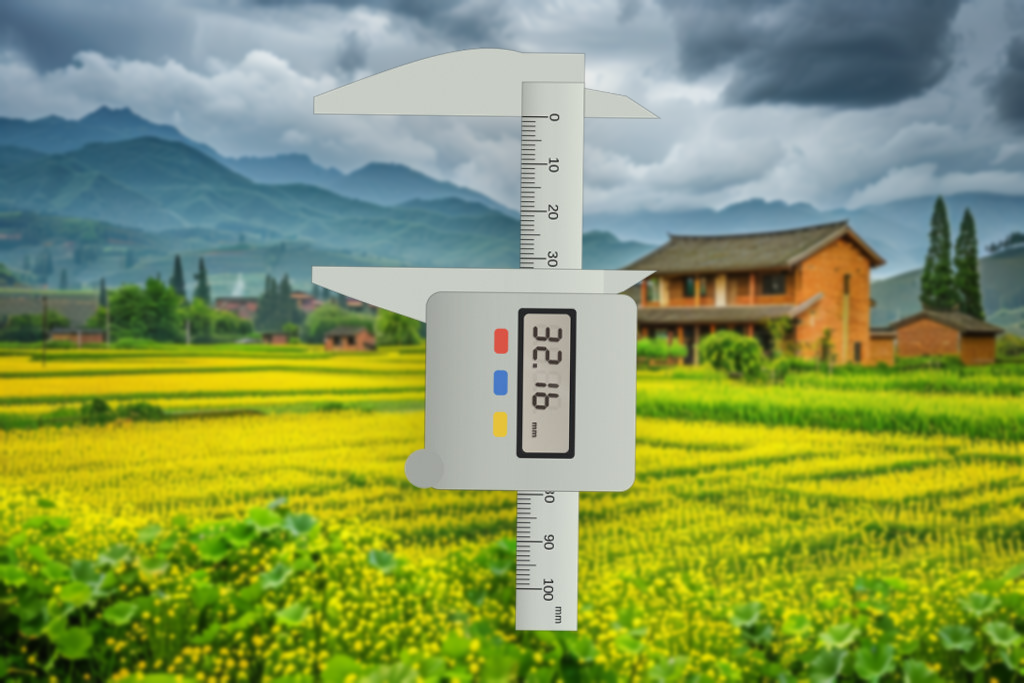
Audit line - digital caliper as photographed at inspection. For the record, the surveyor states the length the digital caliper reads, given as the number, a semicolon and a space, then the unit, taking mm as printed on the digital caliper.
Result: 32.16; mm
